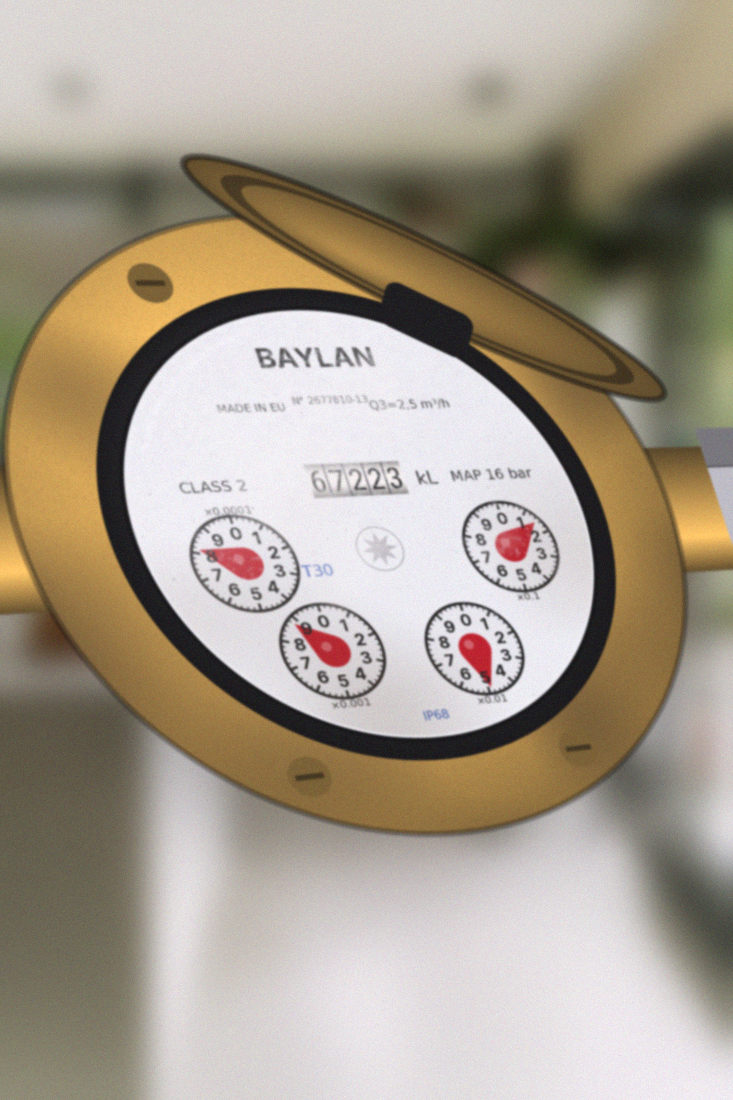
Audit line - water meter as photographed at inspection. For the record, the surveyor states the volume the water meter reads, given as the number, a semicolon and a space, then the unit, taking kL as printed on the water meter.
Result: 67223.1488; kL
